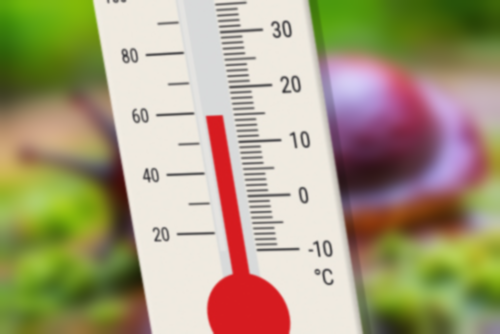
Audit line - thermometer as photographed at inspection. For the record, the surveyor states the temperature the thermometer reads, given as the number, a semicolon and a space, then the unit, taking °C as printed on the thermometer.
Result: 15; °C
